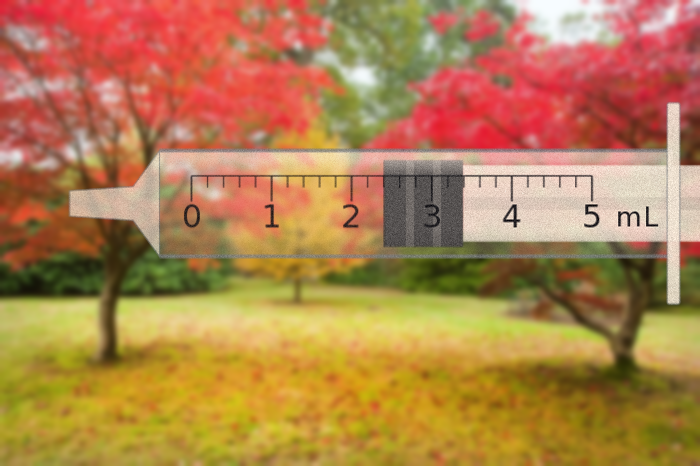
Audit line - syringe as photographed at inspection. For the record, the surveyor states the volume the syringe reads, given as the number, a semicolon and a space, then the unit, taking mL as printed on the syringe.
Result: 2.4; mL
